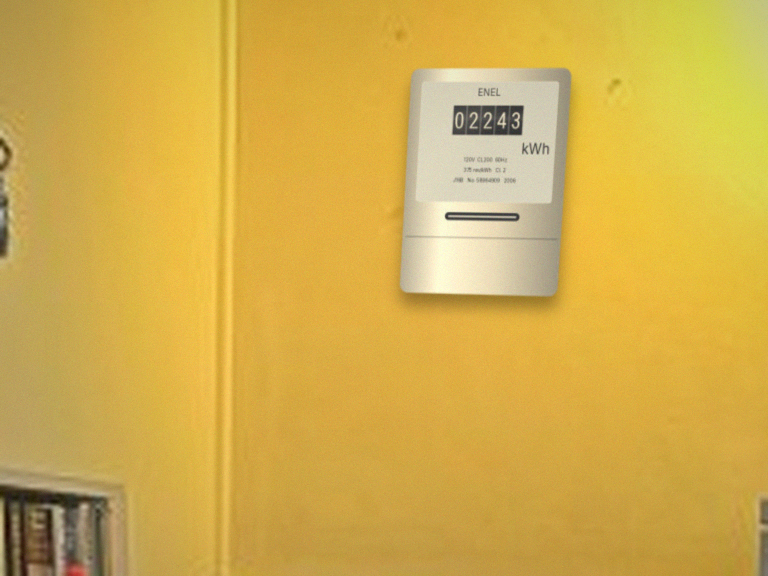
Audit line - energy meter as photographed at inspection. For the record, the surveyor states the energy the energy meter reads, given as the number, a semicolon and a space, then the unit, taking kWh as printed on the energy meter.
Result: 2243; kWh
